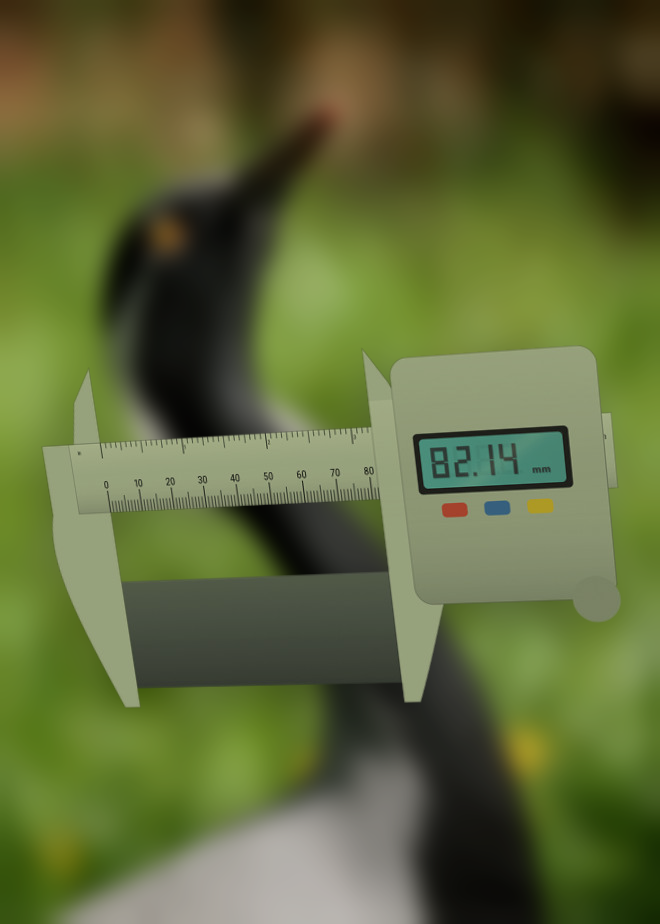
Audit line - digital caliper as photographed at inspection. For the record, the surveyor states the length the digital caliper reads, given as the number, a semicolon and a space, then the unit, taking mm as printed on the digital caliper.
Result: 82.14; mm
